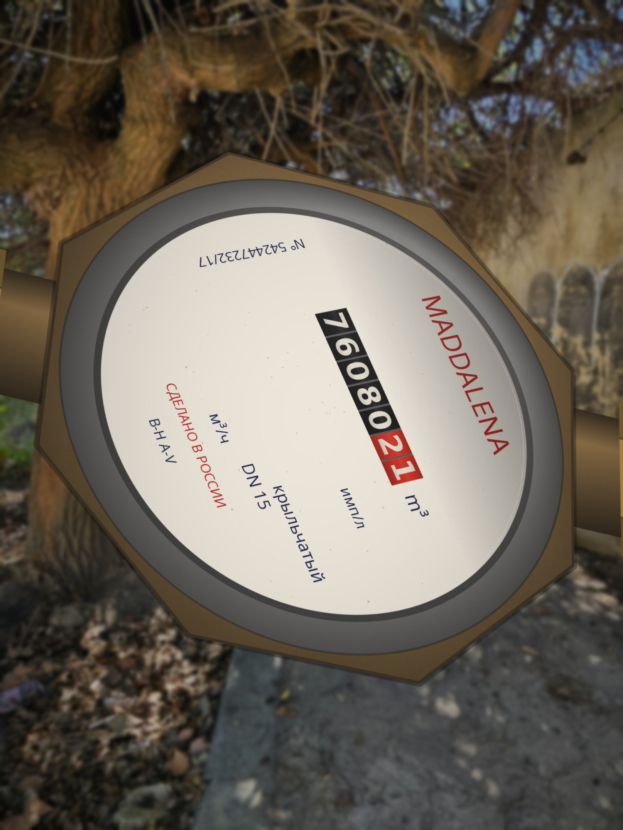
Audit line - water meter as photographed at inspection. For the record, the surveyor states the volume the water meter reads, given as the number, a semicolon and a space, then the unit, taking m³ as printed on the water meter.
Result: 76080.21; m³
